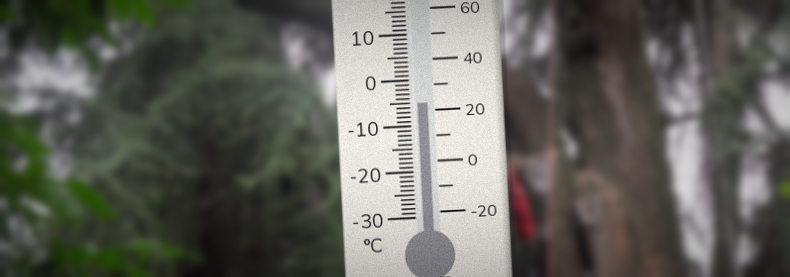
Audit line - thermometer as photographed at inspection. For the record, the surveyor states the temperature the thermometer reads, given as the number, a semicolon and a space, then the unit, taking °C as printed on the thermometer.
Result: -5; °C
